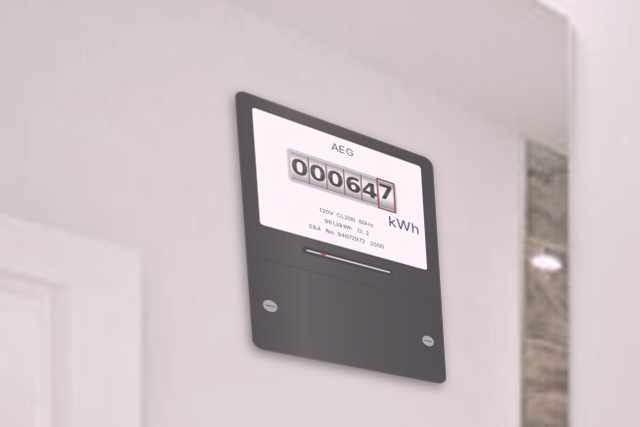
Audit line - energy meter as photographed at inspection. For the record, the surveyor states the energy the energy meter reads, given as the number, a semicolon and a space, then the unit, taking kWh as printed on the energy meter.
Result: 64.7; kWh
